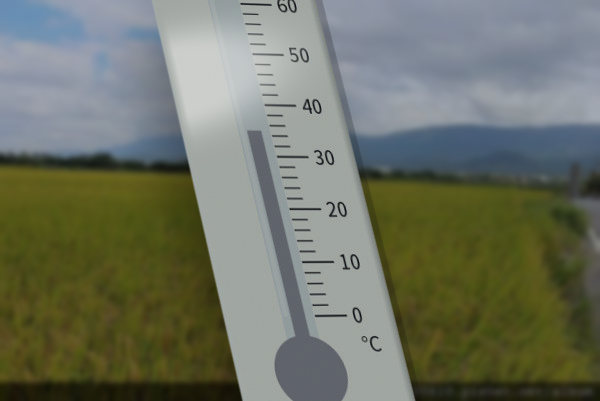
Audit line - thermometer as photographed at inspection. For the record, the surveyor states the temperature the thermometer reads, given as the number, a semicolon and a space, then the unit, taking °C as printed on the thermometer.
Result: 35; °C
